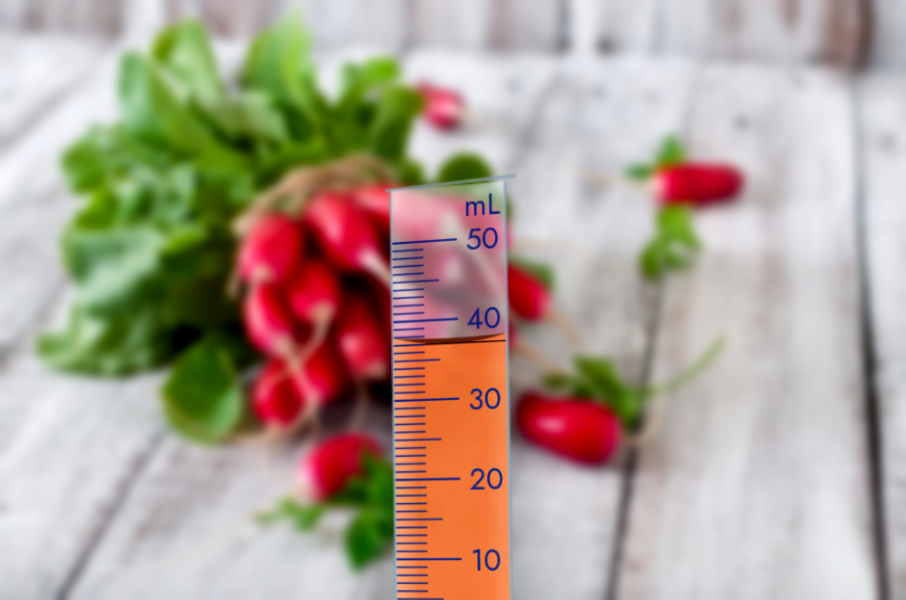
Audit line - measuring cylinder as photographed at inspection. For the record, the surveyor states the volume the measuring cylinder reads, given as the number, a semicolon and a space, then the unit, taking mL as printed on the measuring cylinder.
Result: 37; mL
